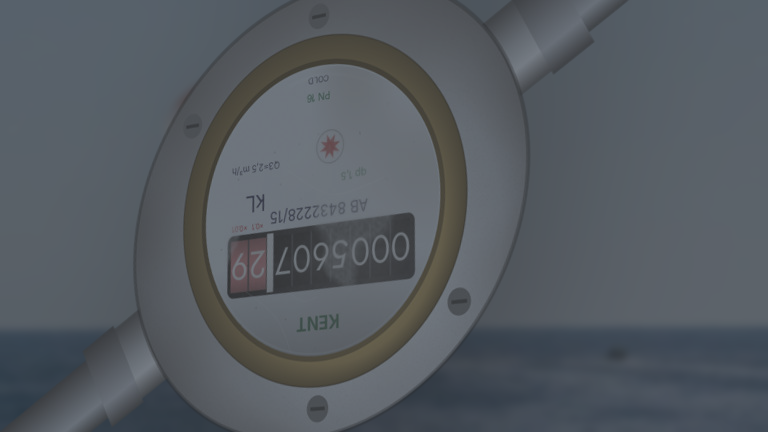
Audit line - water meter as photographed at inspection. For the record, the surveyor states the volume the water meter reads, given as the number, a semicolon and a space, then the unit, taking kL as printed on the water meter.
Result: 5607.29; kL
